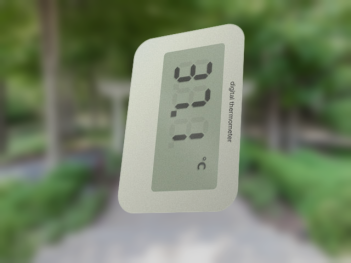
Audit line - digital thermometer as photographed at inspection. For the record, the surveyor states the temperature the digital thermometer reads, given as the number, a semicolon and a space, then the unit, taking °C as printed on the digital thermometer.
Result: 37.1; °C
